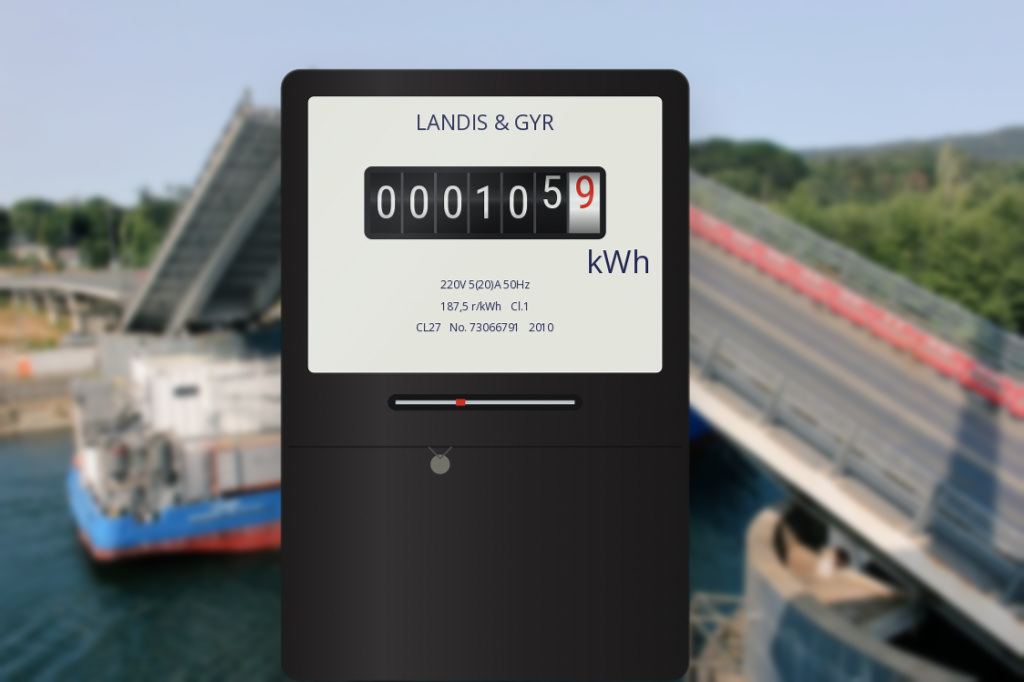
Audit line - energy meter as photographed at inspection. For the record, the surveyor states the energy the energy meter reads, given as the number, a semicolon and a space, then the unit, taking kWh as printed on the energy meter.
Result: 105.9; kWh
